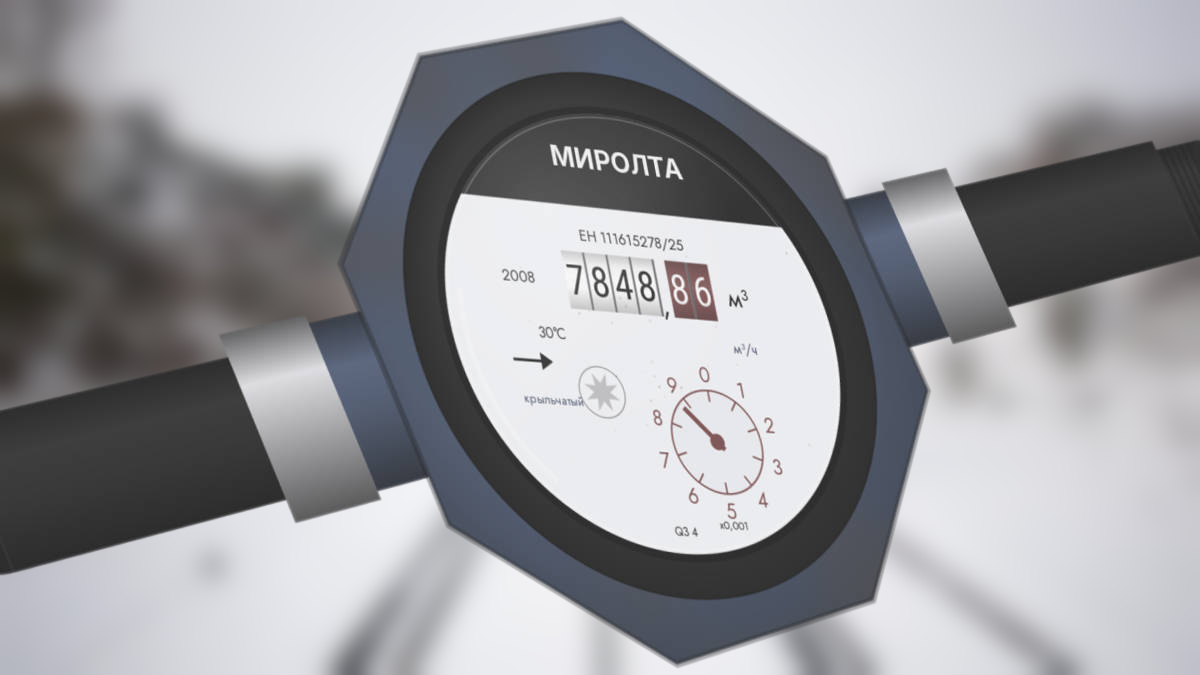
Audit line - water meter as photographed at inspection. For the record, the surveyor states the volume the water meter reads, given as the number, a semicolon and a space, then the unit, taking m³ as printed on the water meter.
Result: 7848.868; m³
